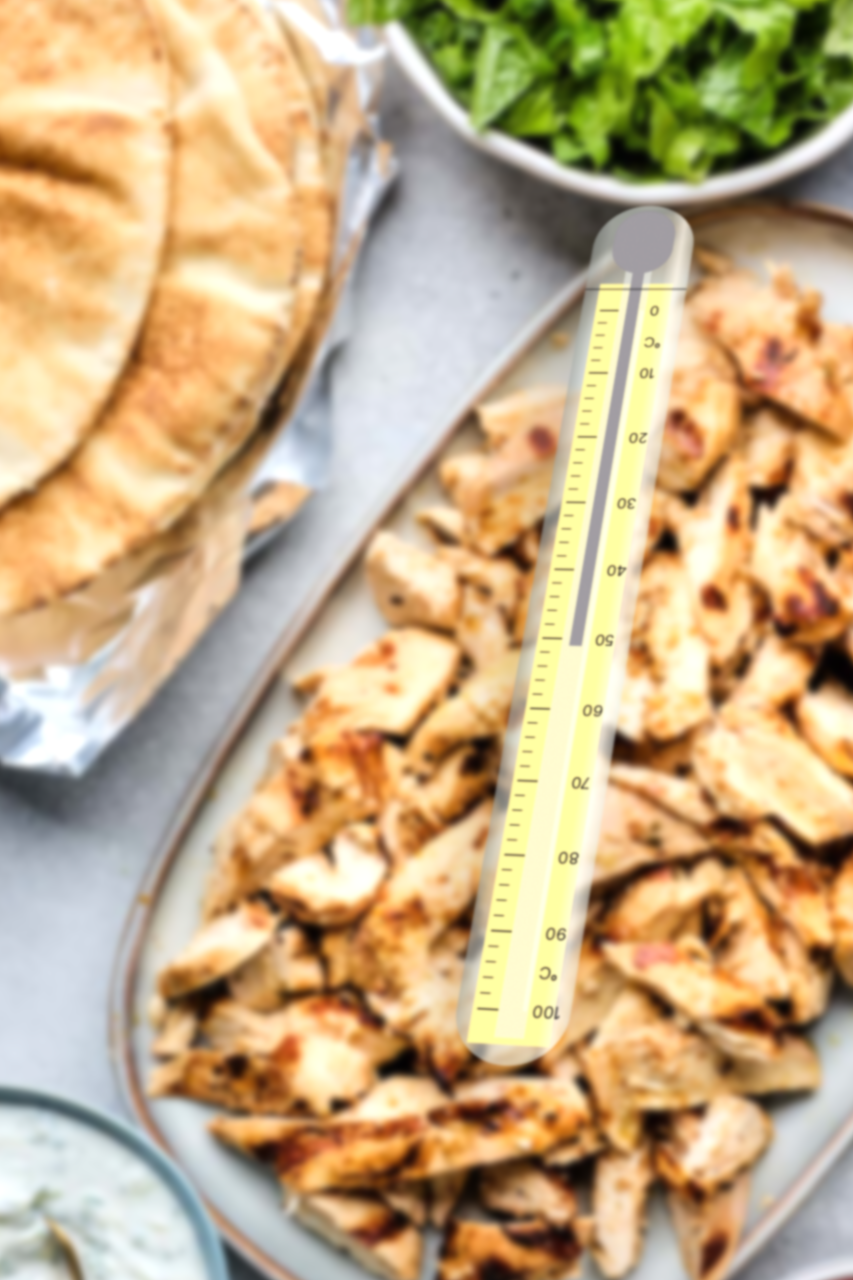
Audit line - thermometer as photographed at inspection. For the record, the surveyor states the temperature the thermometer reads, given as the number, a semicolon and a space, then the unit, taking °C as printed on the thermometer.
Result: 51; °C
